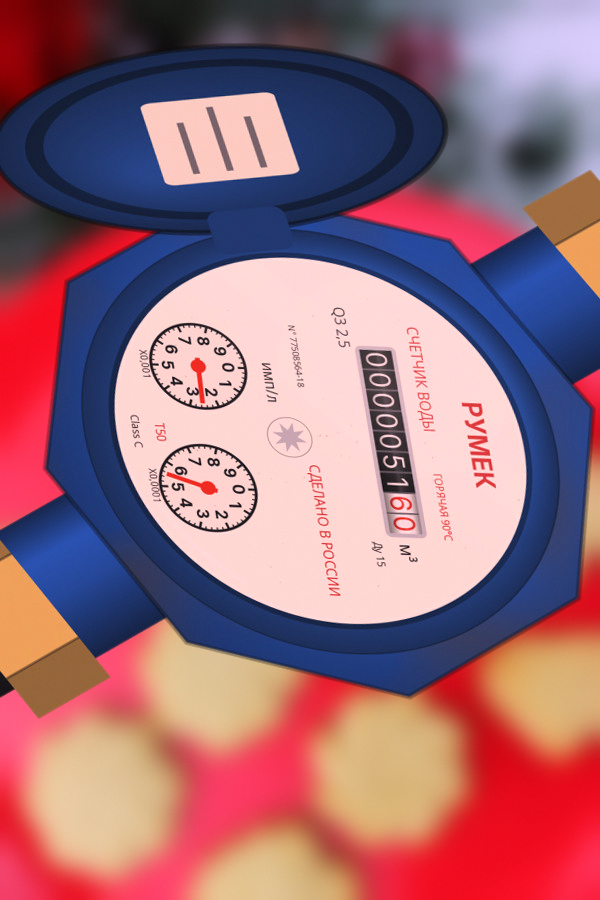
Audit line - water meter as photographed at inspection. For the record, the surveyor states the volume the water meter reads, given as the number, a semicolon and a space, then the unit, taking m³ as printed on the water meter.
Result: 51.6025; m³
